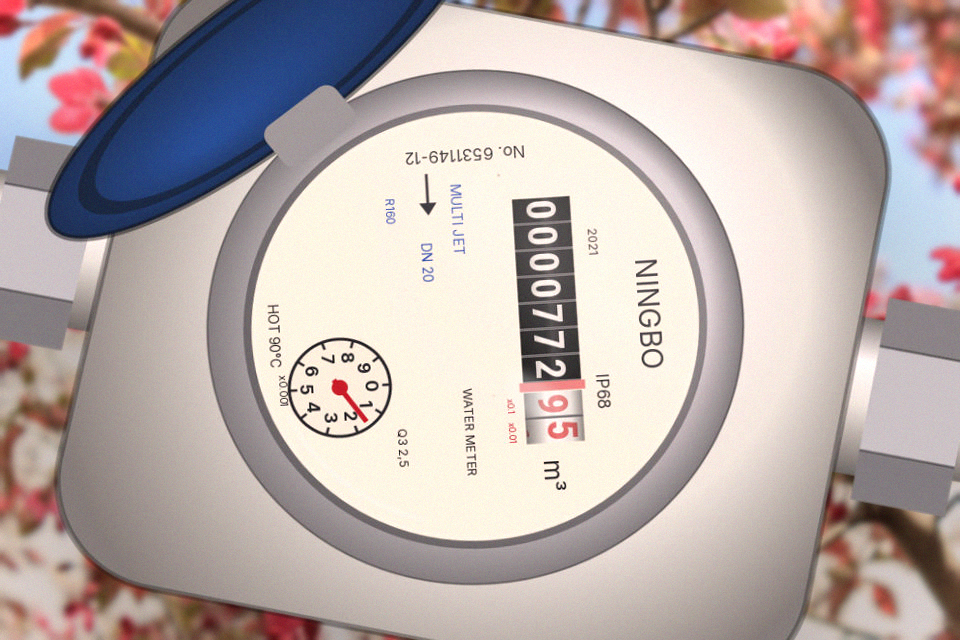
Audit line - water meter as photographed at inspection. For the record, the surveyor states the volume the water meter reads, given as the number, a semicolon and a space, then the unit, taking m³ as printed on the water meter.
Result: 772.951; m³
